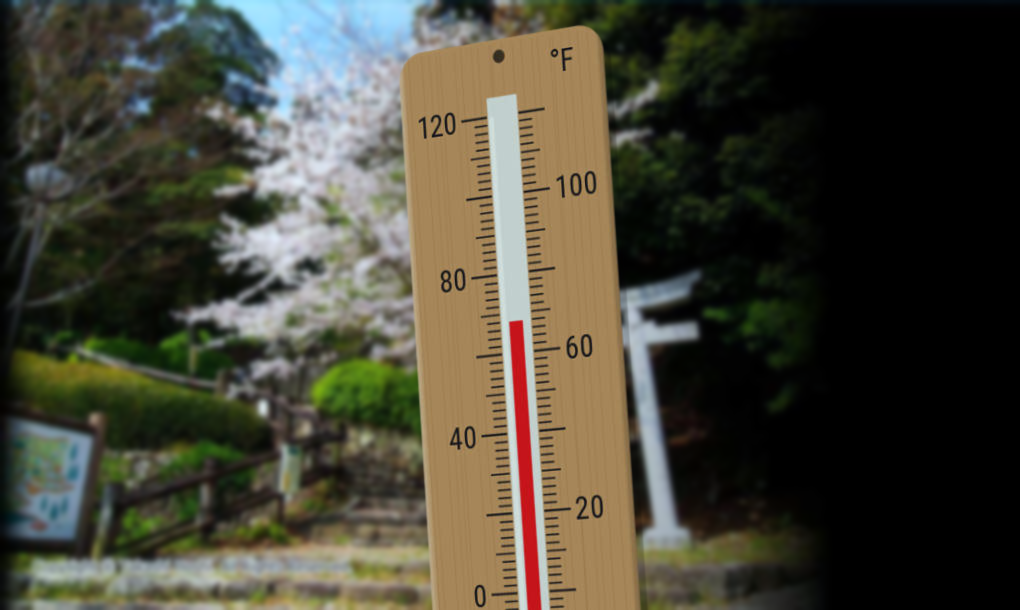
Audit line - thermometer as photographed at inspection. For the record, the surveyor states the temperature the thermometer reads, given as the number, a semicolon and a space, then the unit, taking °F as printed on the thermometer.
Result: 68; °F
